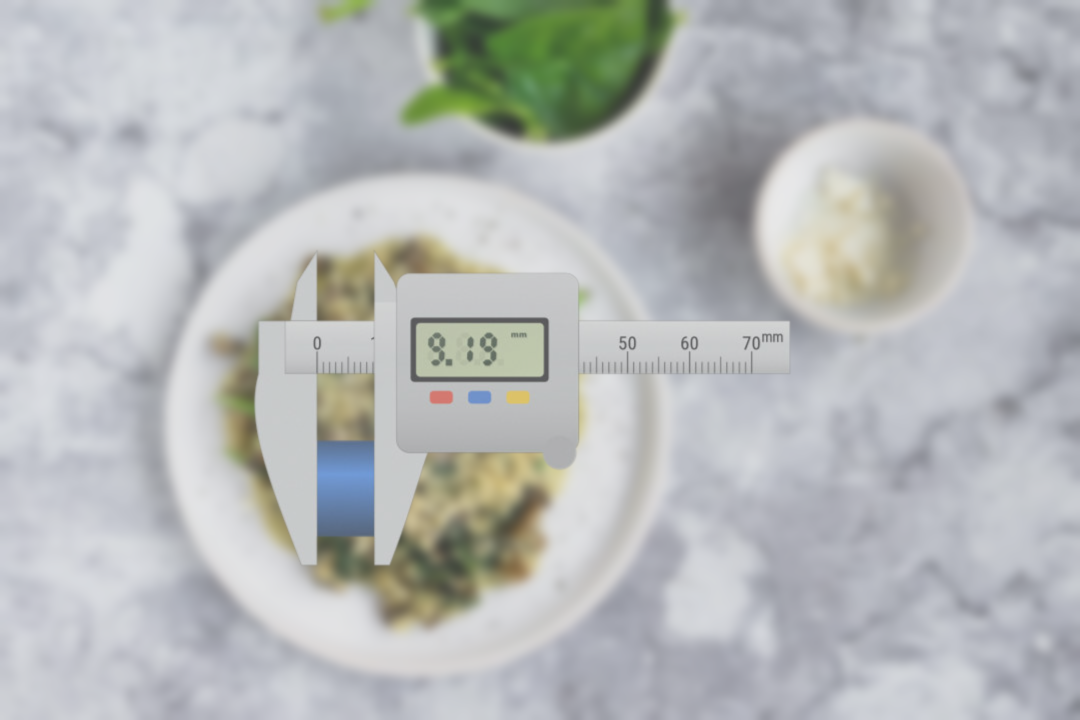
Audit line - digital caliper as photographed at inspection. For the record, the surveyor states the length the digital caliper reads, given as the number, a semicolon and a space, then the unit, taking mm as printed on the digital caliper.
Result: 9.19; mm
